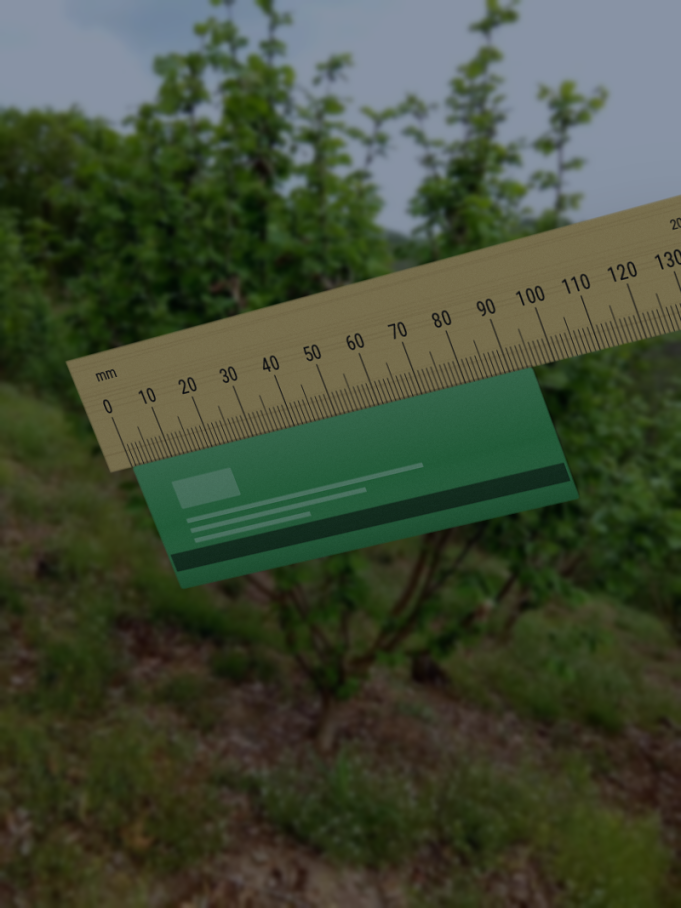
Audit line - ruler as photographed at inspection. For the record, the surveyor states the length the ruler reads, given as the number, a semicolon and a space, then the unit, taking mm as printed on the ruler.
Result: 95; mm
